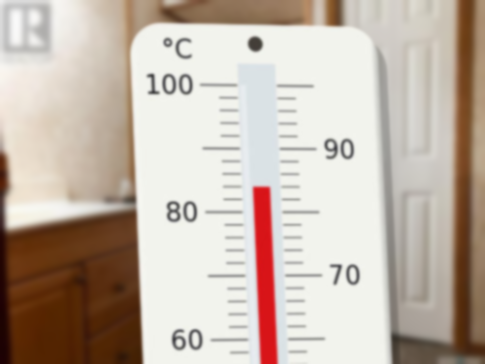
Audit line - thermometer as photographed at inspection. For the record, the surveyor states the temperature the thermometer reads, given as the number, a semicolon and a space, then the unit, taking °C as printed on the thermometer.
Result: 84; °C
